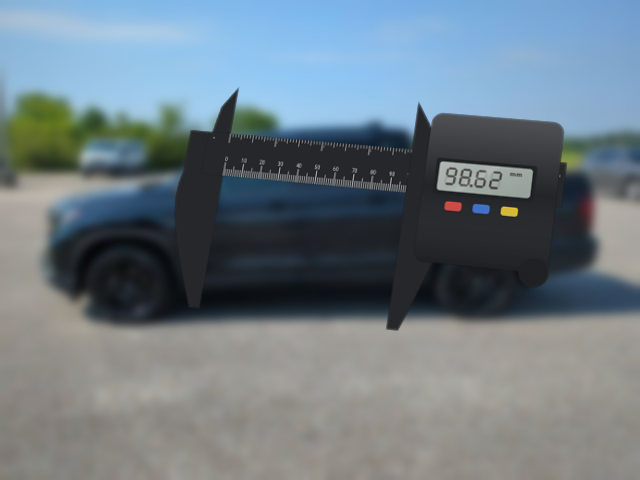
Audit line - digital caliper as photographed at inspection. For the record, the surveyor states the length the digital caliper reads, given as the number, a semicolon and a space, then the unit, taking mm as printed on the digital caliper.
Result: 98.62; mm
